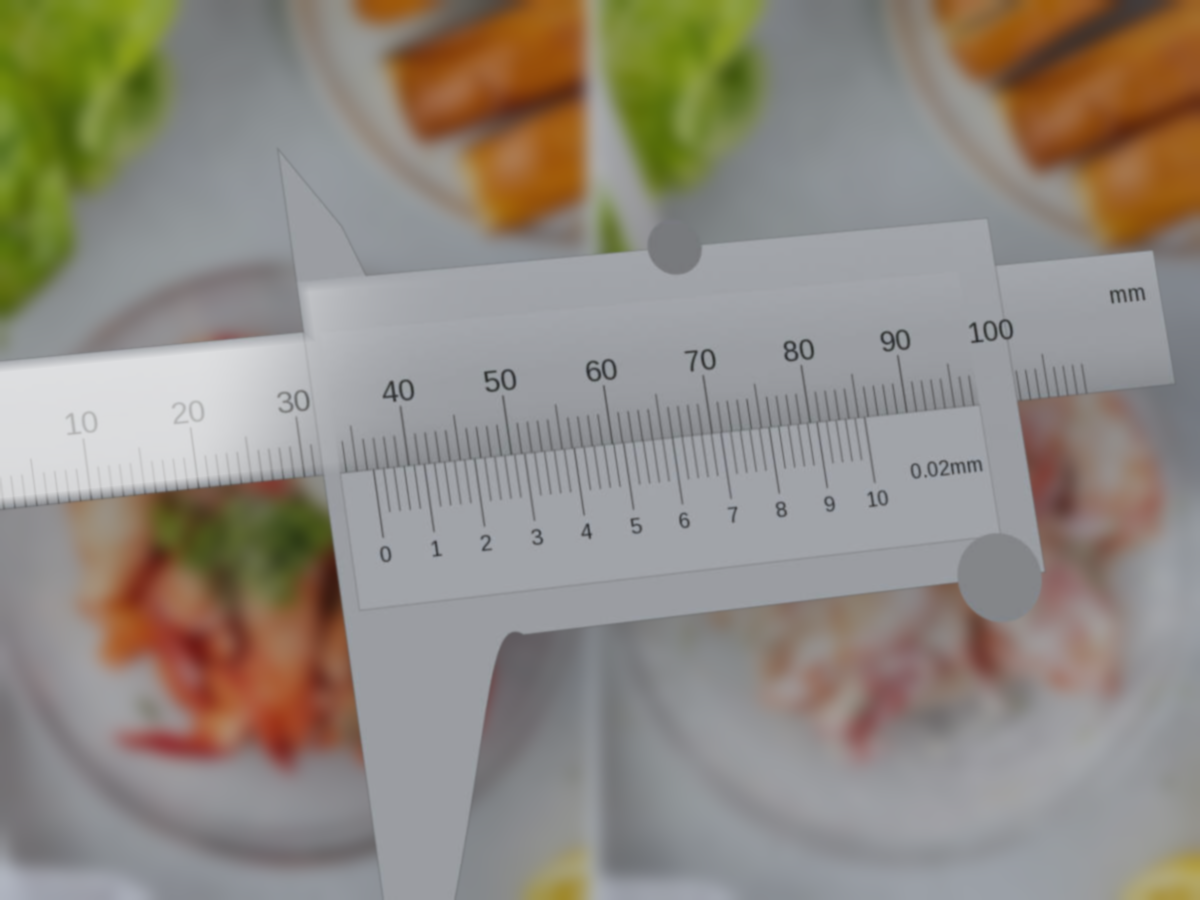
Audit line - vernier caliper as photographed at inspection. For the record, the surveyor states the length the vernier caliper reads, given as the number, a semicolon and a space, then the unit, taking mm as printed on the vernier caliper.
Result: 36.6; mm
